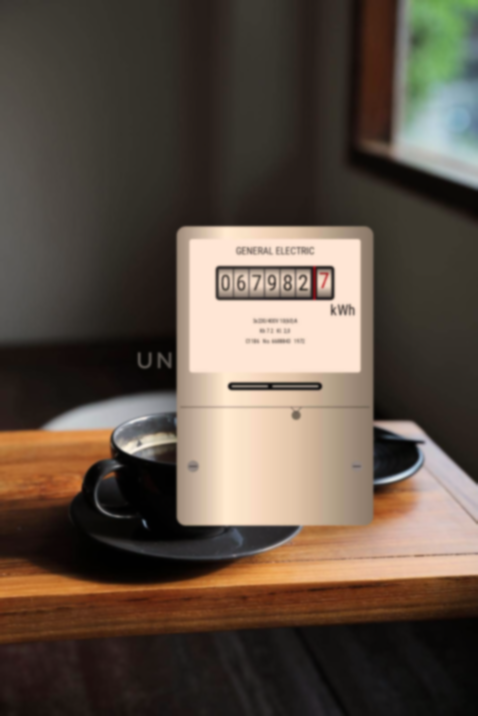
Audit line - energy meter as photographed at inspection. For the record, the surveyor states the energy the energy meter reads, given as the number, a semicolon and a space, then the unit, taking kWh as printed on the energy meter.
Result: 67982.7; kWh
